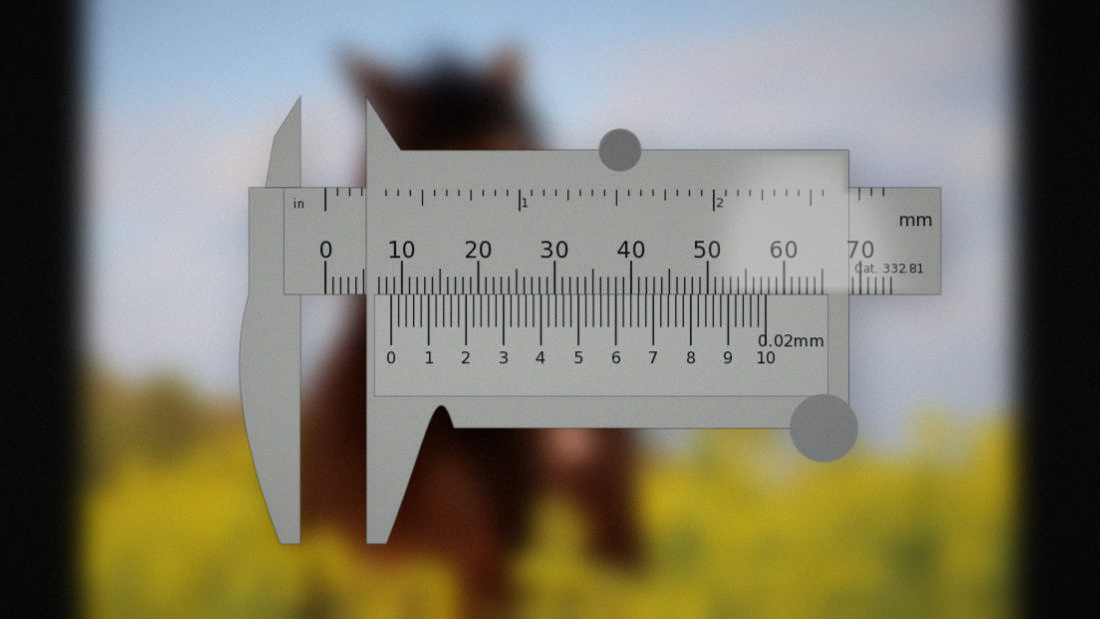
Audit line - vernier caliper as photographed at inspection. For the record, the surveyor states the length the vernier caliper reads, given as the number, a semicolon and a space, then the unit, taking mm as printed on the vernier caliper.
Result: 8.6; mm
